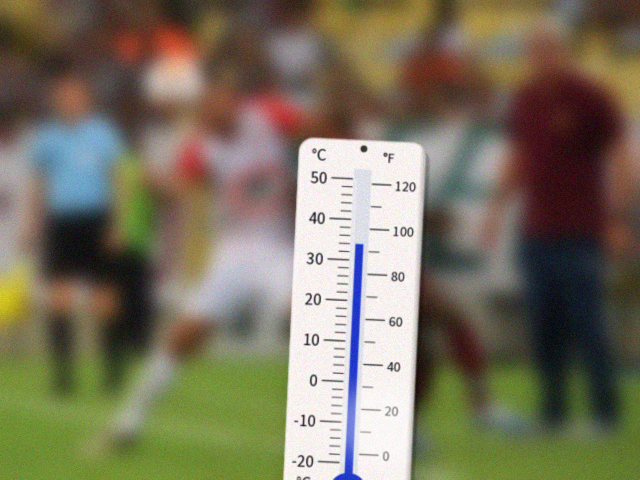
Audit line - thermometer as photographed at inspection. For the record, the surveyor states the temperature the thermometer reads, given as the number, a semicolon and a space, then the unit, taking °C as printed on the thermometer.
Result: 34; °C
